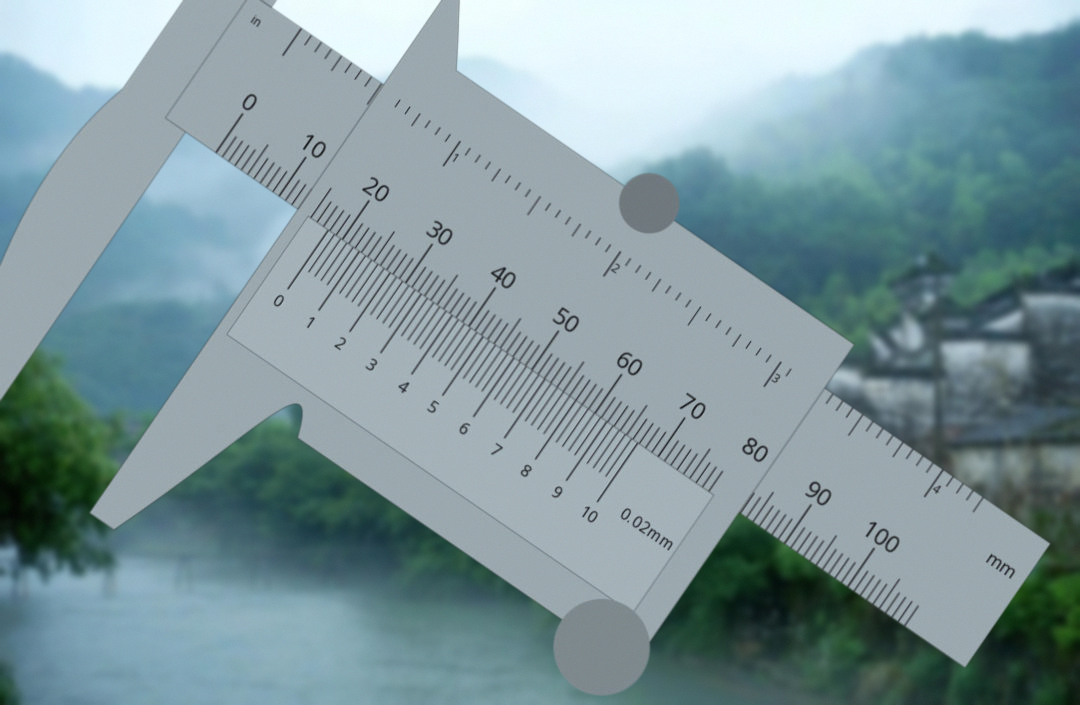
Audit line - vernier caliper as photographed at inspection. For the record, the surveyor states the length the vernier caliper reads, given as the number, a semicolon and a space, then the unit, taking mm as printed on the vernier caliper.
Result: 17.8; mm
